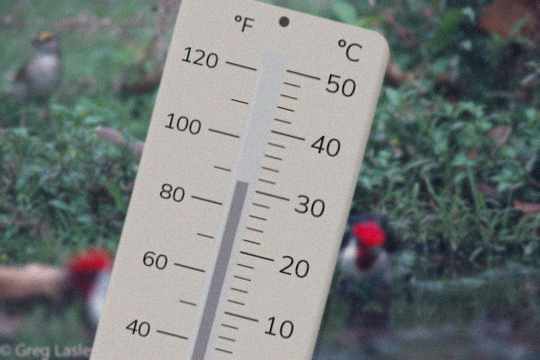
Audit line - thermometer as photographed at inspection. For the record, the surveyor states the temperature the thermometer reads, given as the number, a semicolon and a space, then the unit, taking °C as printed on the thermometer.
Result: 31; °C
